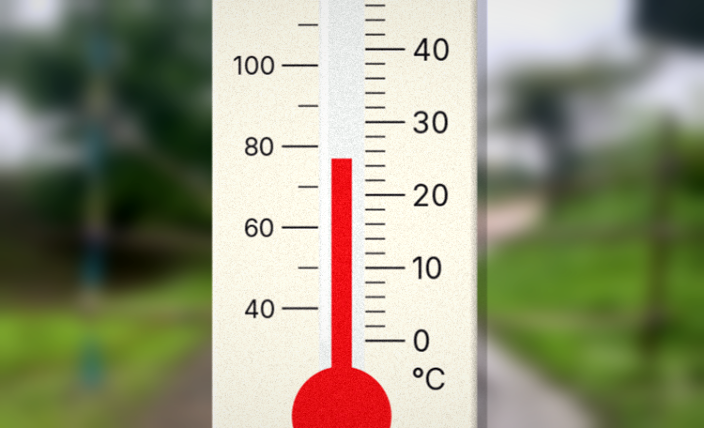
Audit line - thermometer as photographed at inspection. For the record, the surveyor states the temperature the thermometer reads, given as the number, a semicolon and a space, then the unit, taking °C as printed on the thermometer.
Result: 25; °C
